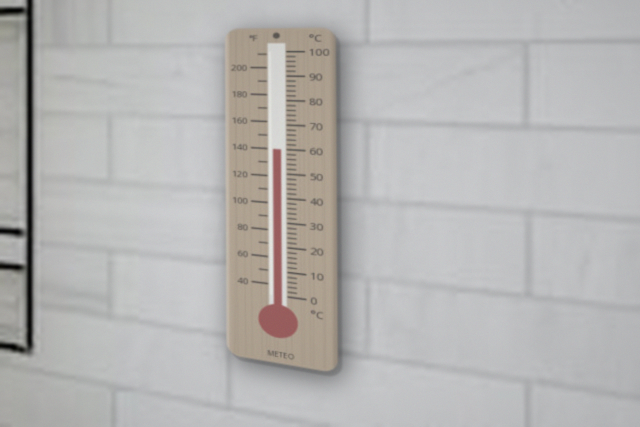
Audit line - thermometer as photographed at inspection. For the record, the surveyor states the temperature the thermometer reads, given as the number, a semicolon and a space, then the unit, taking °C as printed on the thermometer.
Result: 60; °C
